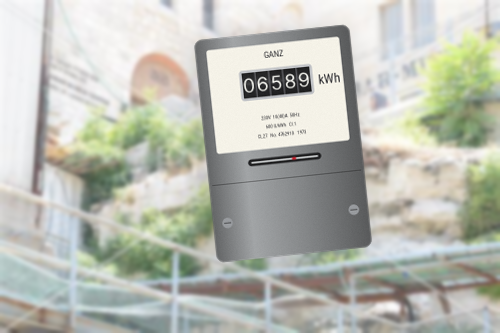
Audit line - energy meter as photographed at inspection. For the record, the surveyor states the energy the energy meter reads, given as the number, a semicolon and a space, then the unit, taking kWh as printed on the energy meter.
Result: 6589; kWh
